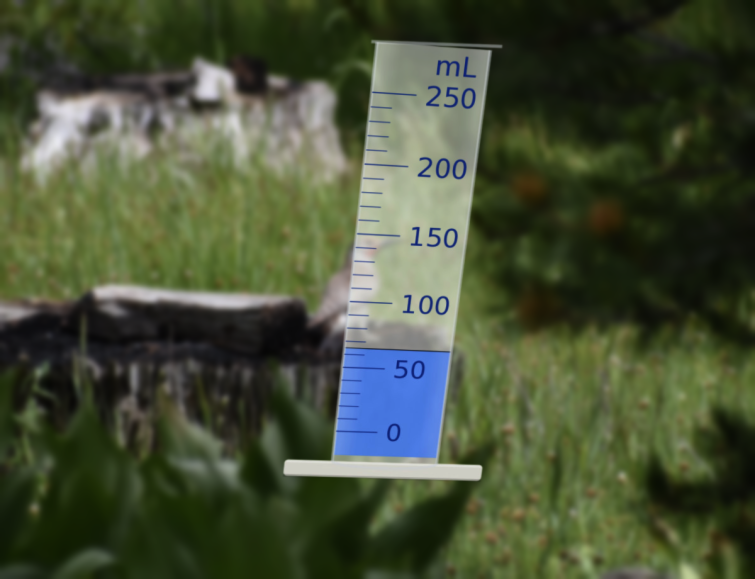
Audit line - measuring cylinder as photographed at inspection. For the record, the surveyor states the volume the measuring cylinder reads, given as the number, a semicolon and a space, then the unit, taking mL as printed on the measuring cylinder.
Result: 65; mL
